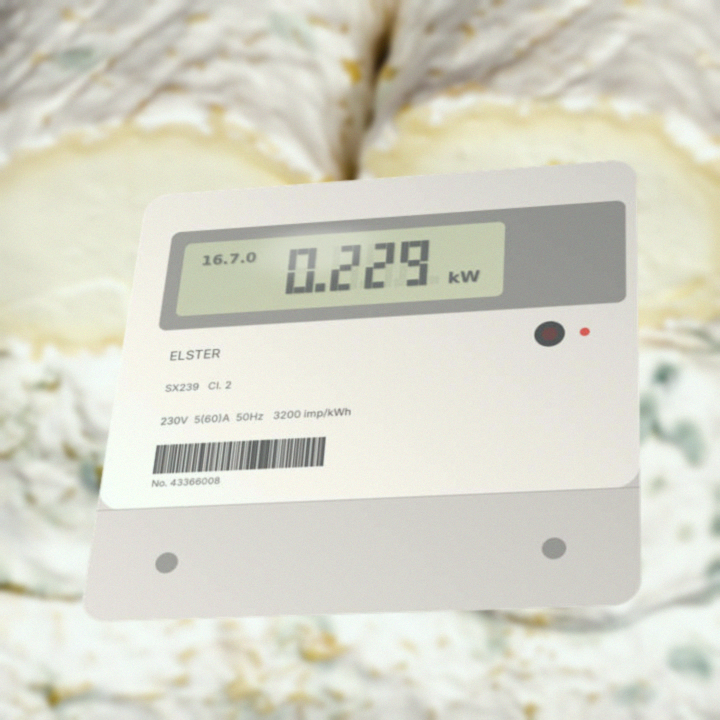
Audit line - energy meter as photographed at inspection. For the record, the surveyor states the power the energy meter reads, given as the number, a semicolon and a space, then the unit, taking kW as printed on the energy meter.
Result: 0.229; kW
